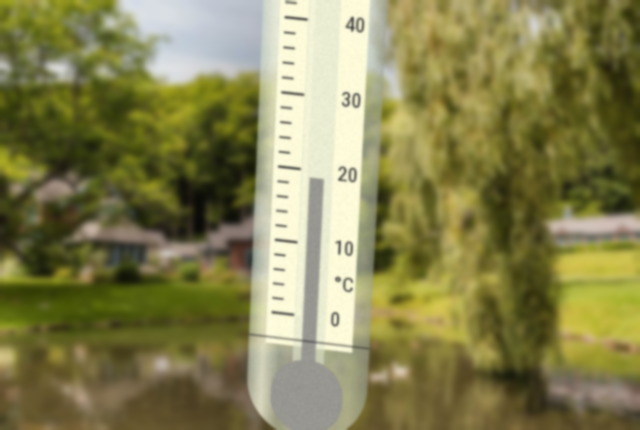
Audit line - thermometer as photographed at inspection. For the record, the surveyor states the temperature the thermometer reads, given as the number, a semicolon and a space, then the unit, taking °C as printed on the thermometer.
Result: 19; °C
